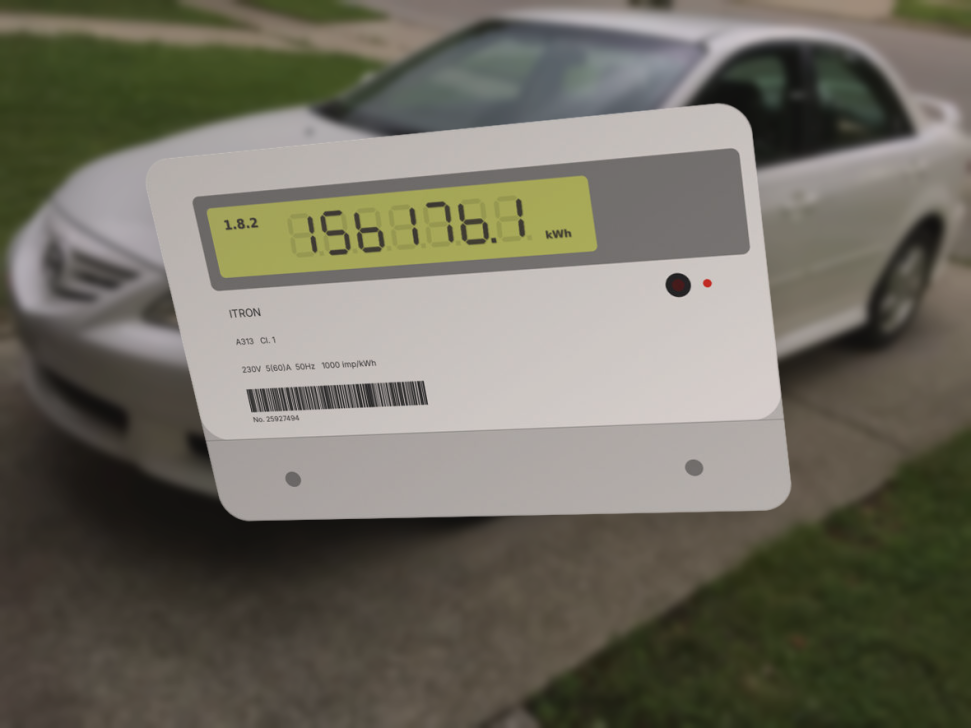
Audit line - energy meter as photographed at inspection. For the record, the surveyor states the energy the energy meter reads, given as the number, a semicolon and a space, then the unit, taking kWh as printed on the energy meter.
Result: 156176.1; kWh
